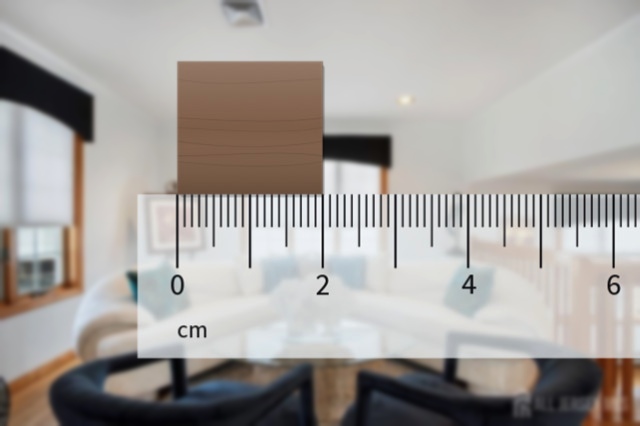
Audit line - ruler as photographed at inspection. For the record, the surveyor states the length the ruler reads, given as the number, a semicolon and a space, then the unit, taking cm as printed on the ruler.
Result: 2; cm
